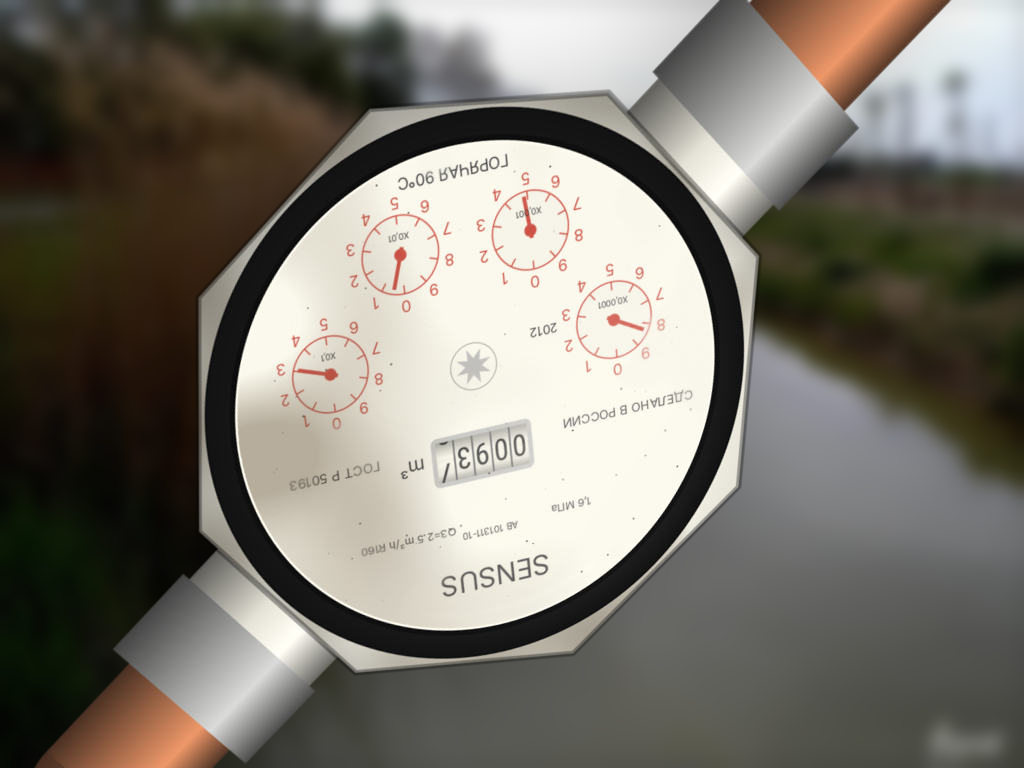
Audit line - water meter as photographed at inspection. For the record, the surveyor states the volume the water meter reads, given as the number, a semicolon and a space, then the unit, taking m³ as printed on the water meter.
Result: 937.3048; m³
